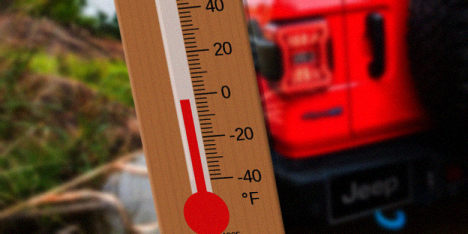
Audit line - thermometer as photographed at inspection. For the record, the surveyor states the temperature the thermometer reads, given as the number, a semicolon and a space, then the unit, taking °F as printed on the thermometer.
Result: -2; °F
